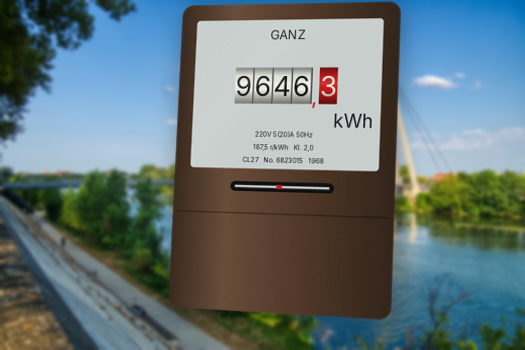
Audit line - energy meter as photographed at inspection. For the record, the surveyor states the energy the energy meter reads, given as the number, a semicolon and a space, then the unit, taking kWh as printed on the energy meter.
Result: 9646.3; kWh
